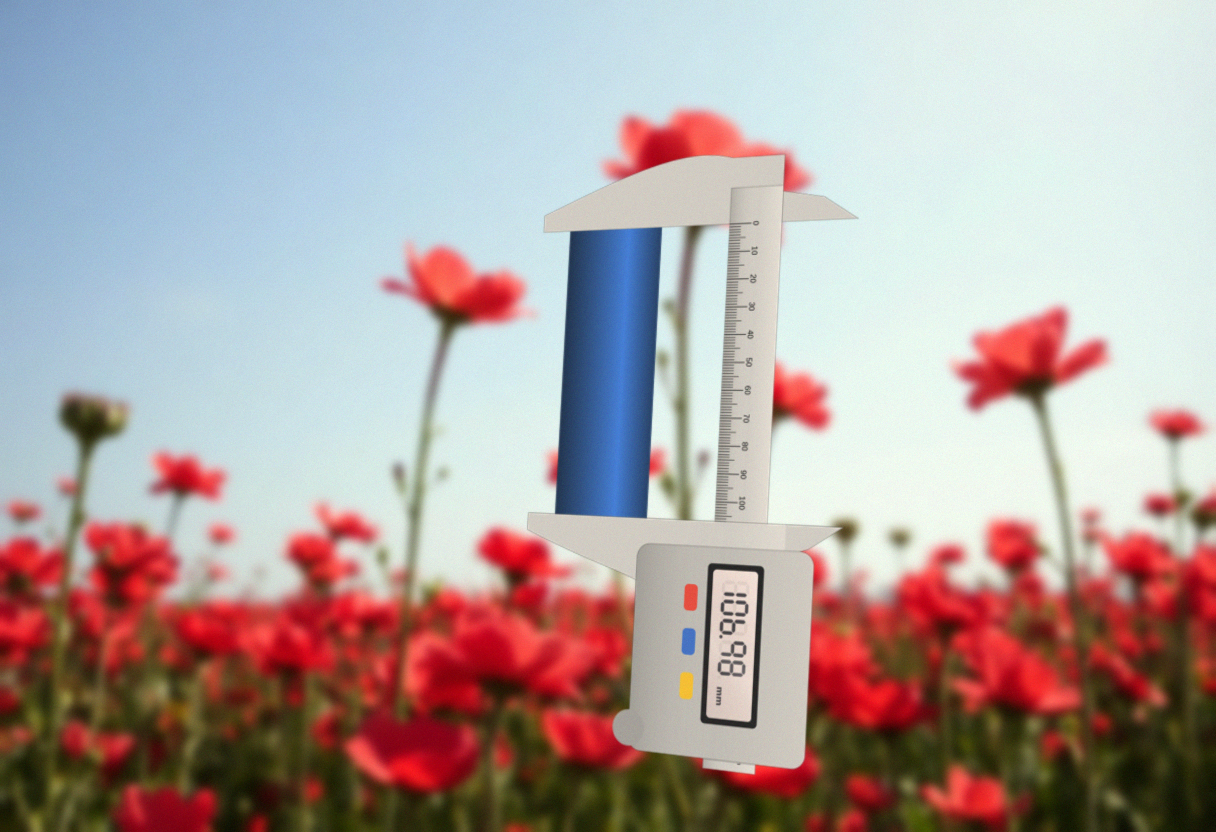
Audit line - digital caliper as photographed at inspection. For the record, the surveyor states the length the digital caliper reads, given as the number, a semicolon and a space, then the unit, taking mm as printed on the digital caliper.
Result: 106.98; mm
